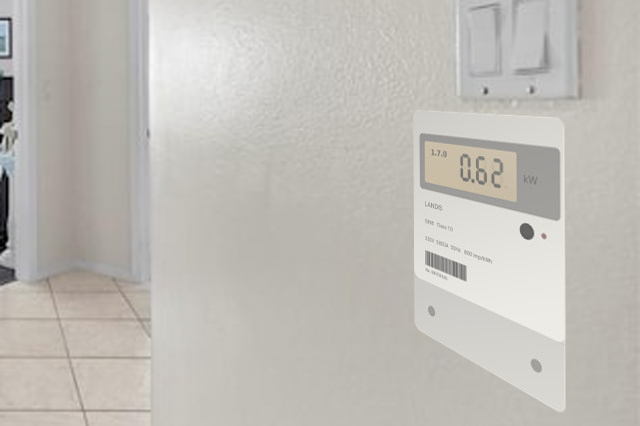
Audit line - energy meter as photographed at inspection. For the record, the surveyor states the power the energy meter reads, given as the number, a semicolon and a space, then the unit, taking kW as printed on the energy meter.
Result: 0.62; kW
